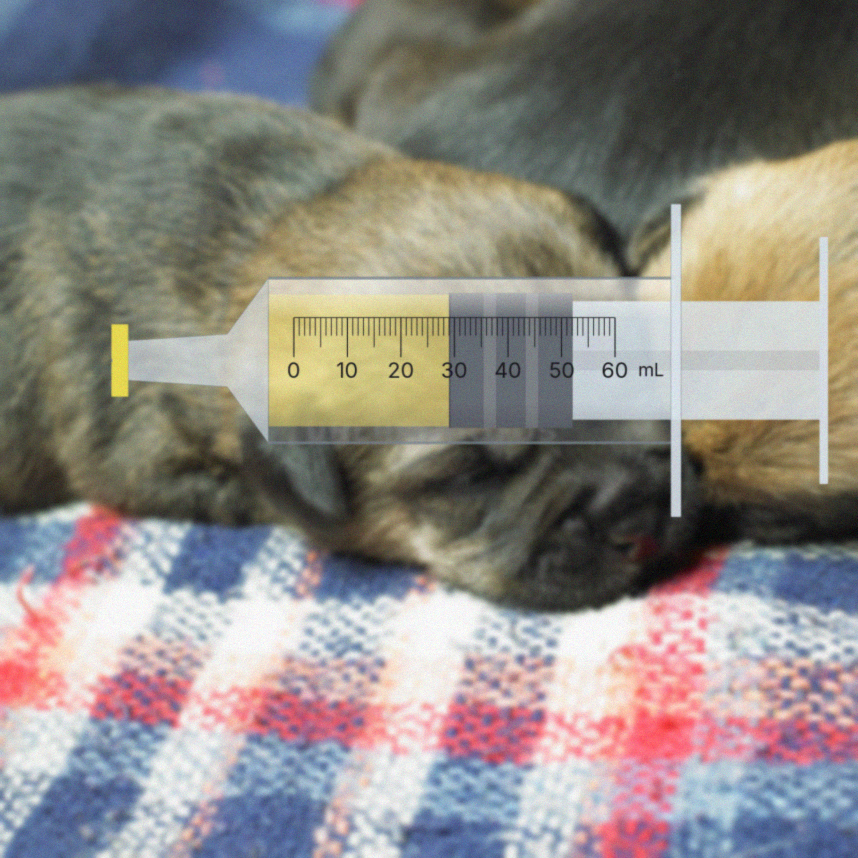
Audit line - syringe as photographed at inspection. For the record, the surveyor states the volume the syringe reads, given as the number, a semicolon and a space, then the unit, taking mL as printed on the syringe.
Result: 29; mL
